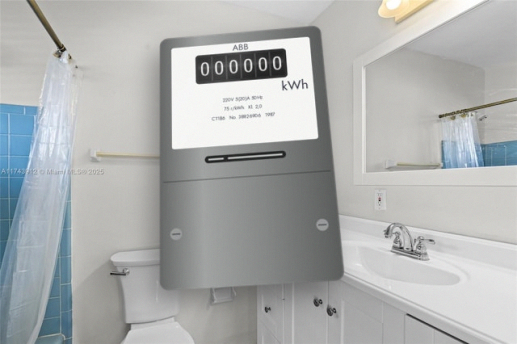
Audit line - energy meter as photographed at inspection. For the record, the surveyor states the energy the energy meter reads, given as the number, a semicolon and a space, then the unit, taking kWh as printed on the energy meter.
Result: 0; kWh
